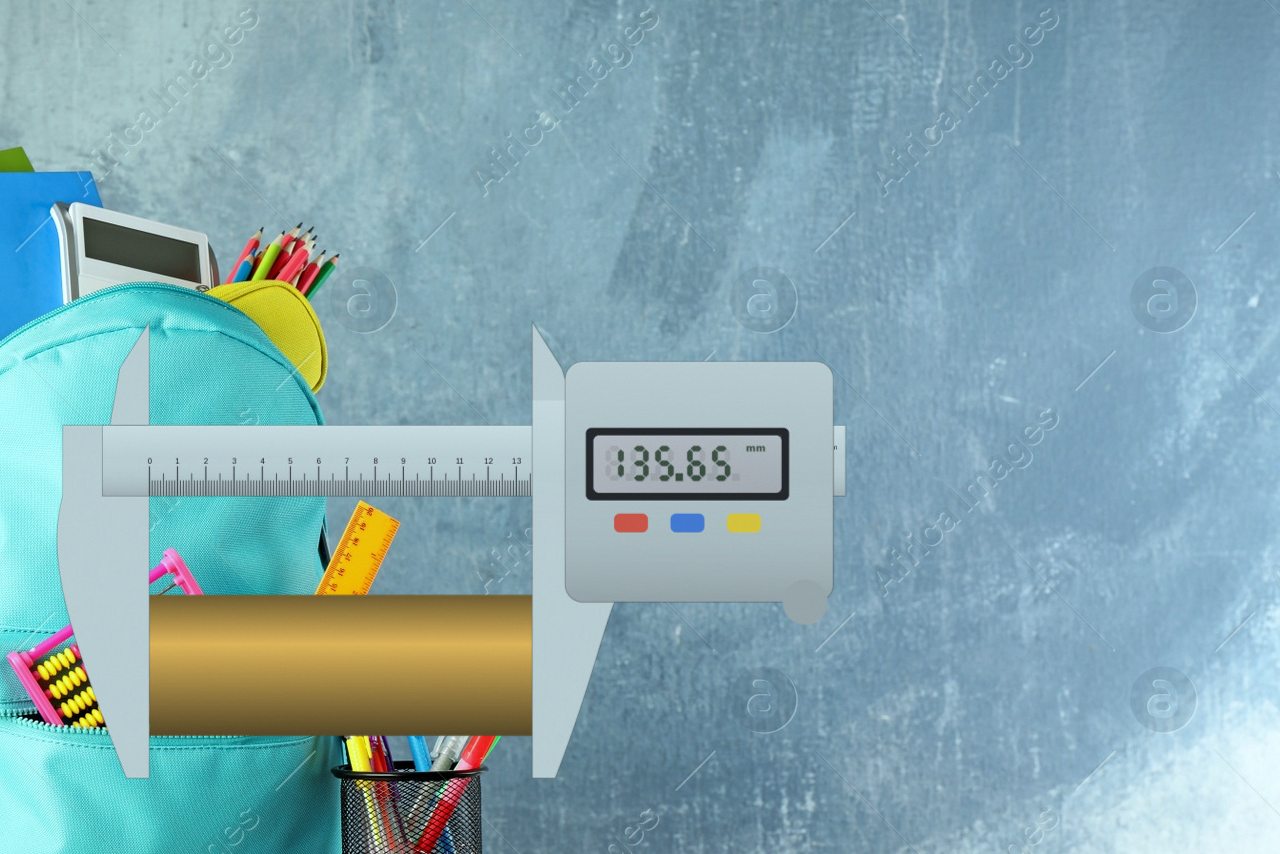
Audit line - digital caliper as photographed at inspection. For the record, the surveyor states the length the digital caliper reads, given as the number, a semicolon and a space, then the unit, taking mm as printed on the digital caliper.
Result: 135.65; mm
